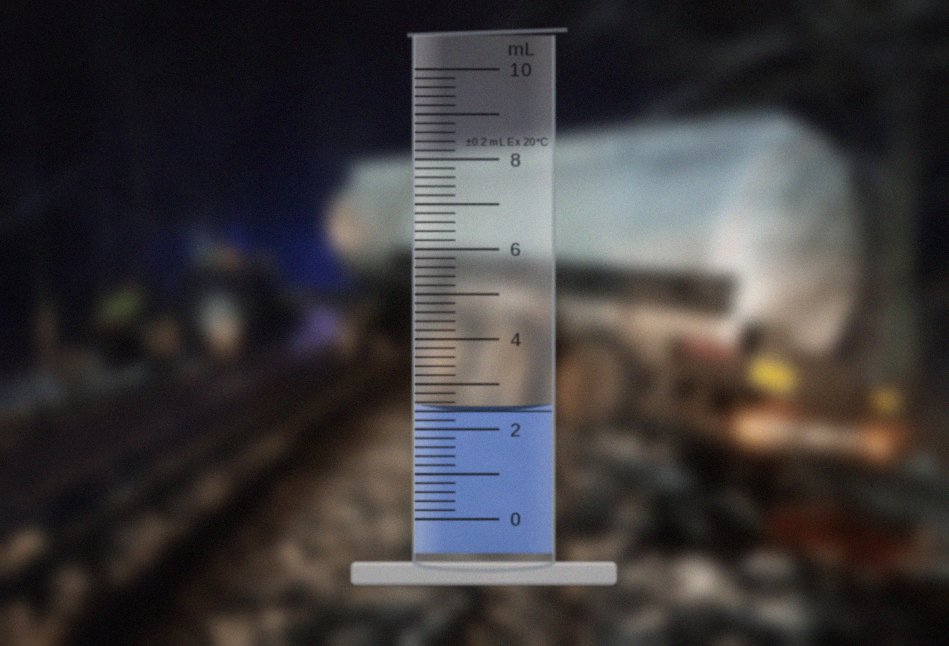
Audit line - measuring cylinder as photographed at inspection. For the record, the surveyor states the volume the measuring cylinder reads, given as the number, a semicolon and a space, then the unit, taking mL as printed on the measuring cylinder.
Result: 2.4; mL
